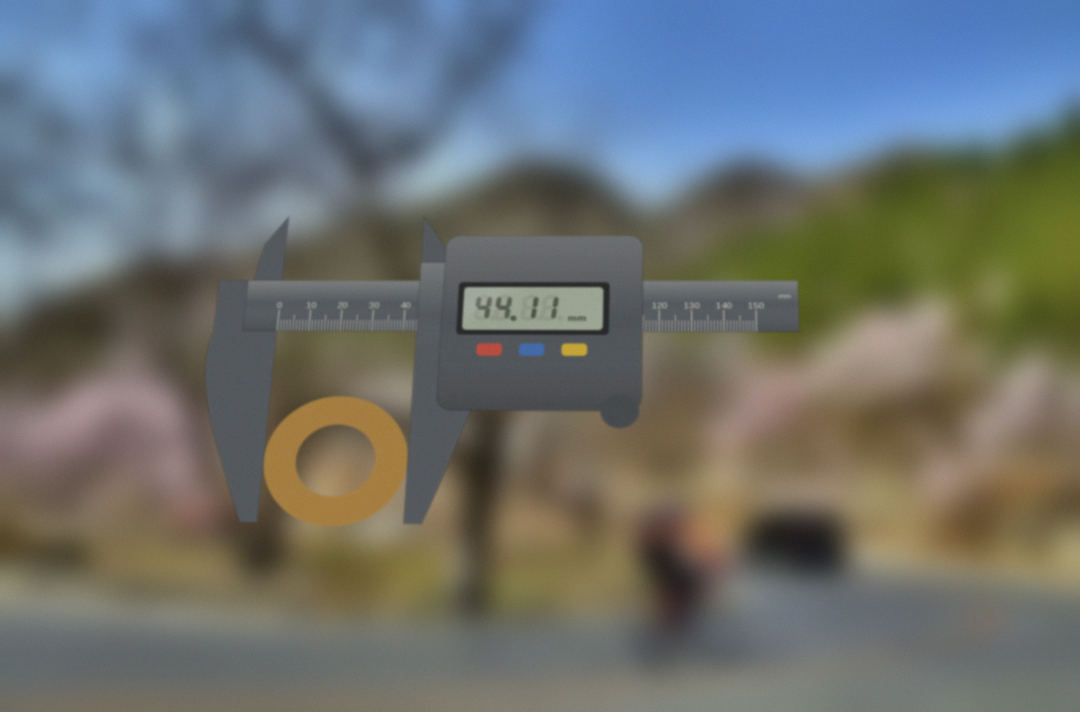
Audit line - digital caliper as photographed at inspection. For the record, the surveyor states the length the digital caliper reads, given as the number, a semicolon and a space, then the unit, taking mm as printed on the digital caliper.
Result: 44.11; mm
